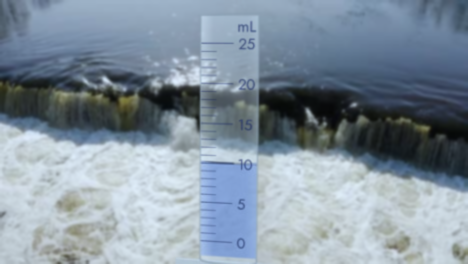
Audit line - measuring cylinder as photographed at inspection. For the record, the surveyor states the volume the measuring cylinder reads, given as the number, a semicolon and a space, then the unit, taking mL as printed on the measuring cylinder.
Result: 10; mL
